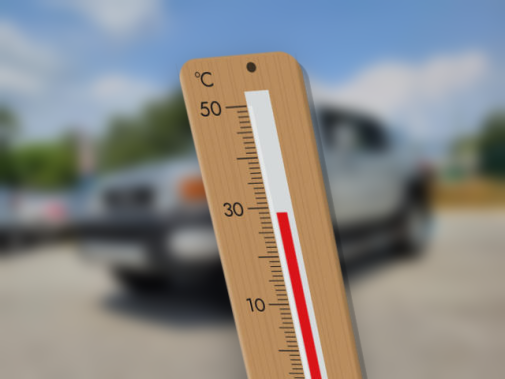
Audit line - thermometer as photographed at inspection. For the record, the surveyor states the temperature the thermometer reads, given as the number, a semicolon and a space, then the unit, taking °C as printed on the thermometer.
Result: 29; °C
